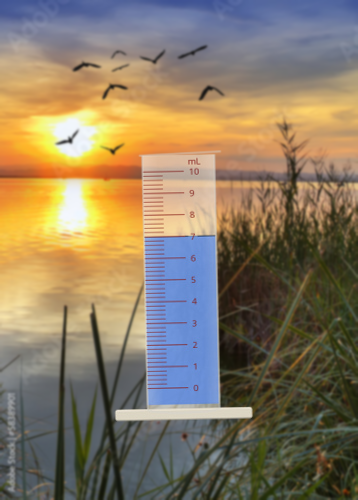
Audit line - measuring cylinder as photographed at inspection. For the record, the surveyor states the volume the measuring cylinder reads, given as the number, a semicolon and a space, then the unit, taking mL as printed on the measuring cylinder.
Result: 7; mL
